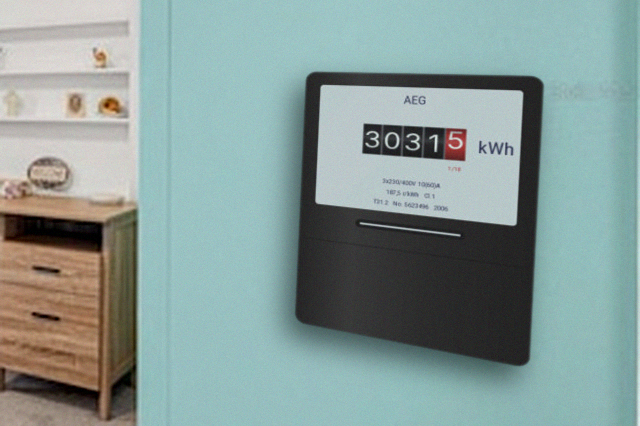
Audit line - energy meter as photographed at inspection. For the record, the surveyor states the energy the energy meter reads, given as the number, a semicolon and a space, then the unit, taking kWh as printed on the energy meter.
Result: 3031.5; kWh
